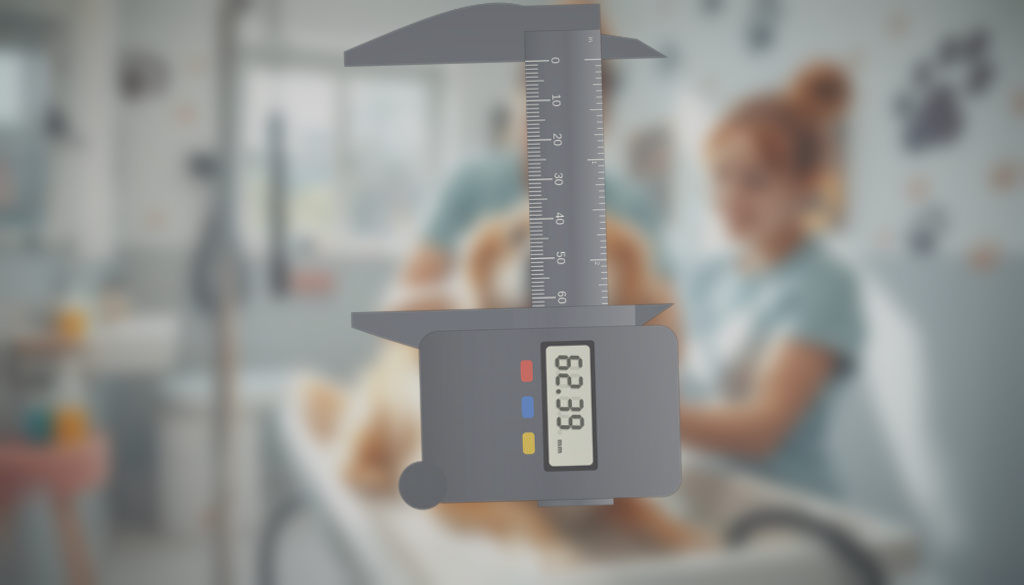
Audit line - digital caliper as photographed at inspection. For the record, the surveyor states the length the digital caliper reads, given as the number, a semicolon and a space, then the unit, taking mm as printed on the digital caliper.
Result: 62.39; mm
